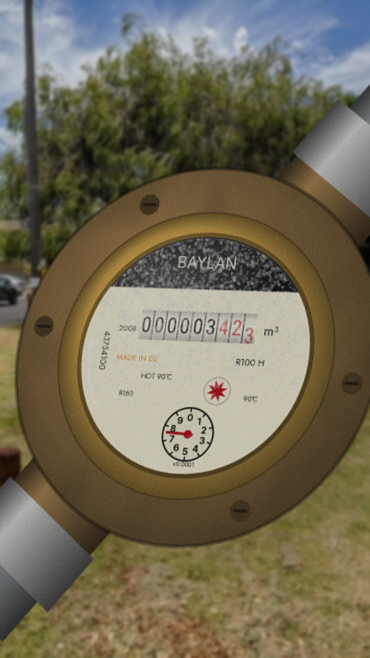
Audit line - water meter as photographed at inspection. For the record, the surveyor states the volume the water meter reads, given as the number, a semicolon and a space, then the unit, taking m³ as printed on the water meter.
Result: 3.4227; m³
